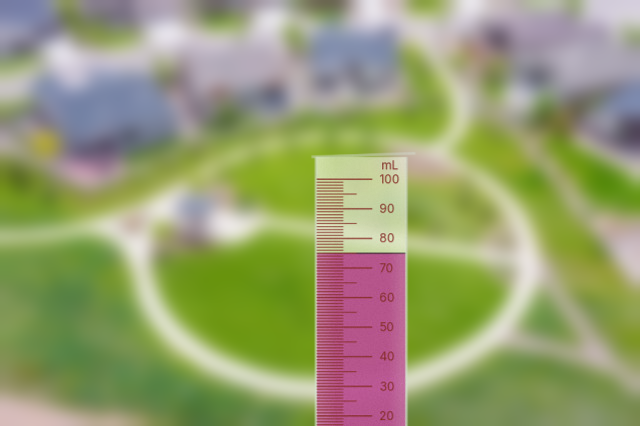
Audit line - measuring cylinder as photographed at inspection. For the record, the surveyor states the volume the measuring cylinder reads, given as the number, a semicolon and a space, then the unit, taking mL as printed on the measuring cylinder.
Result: 75; mL
